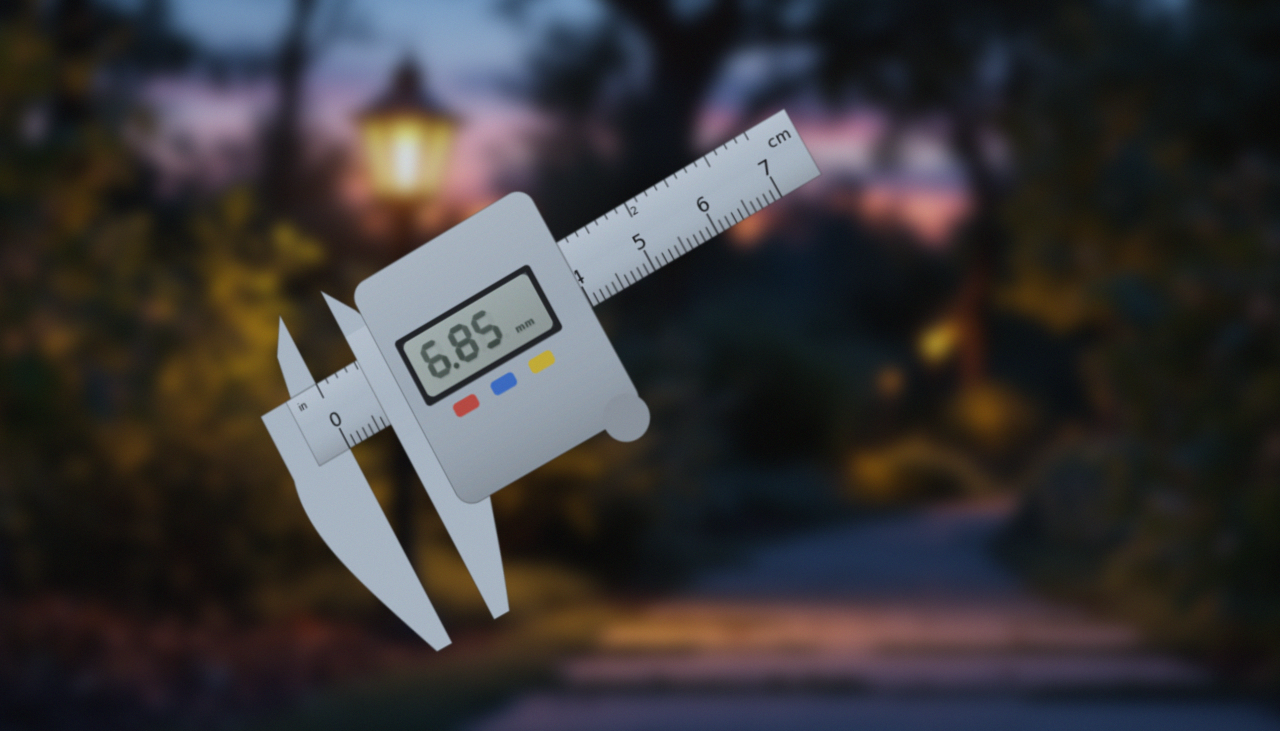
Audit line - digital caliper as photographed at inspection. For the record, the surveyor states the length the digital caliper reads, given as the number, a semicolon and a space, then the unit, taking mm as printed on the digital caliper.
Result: 6.85; mm
